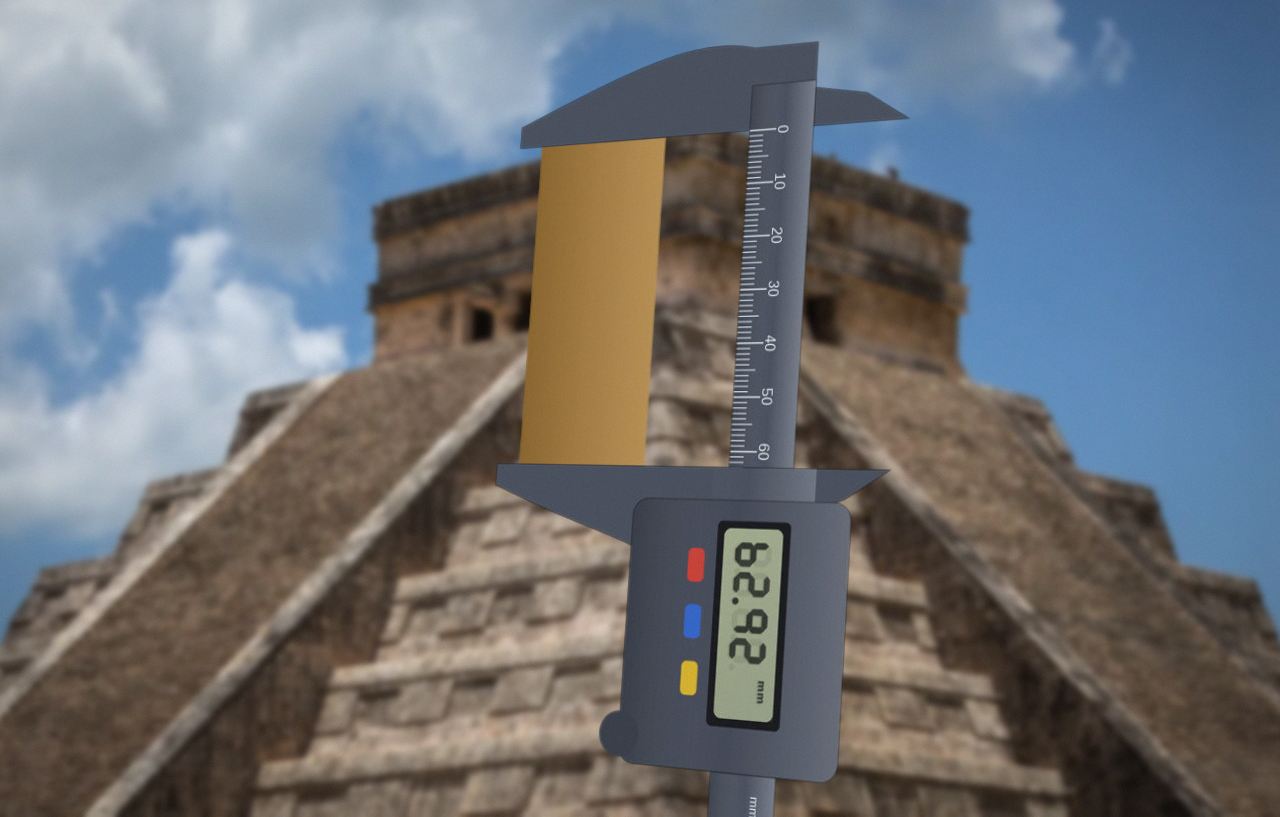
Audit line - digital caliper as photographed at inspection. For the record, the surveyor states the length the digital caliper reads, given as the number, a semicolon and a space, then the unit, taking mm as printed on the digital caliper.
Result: 62.92; mm
